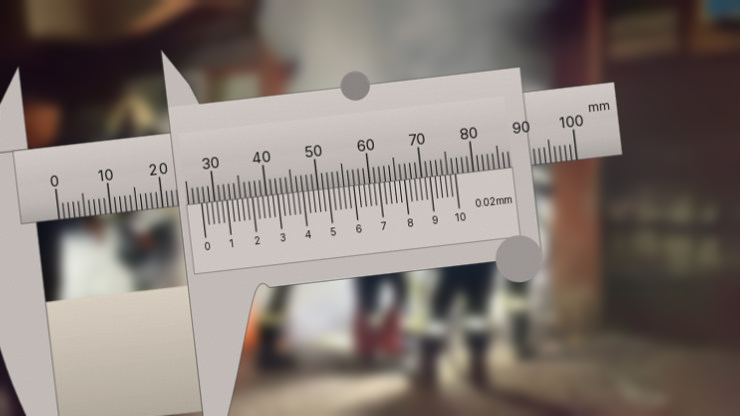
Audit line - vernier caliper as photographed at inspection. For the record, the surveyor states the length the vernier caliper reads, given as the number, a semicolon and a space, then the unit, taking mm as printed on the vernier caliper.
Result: 27.5; mm
